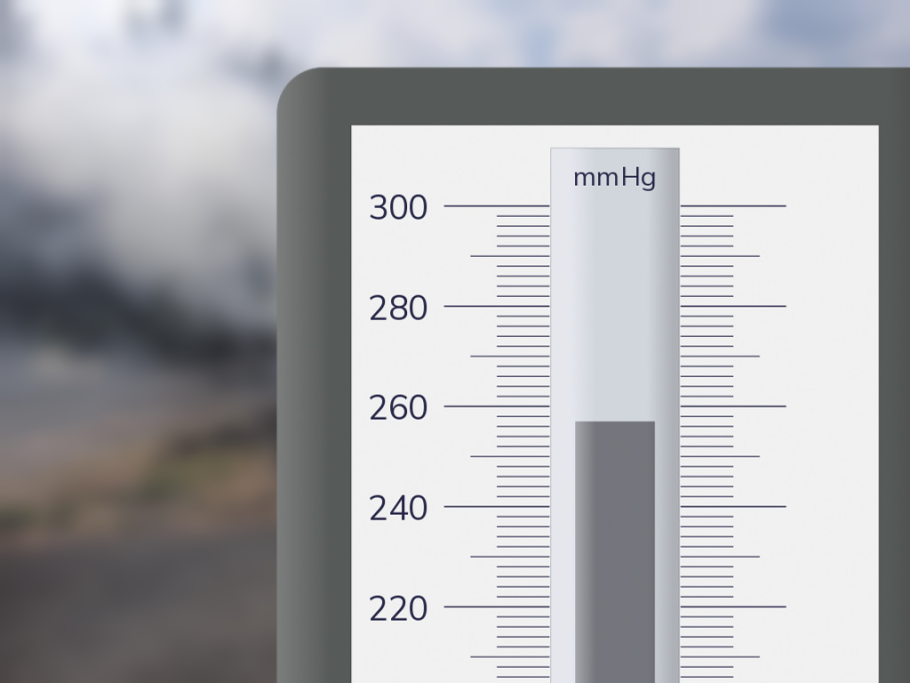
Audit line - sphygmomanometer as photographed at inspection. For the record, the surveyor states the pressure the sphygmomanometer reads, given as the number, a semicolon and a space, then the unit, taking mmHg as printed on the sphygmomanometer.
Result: 257; mmHg
